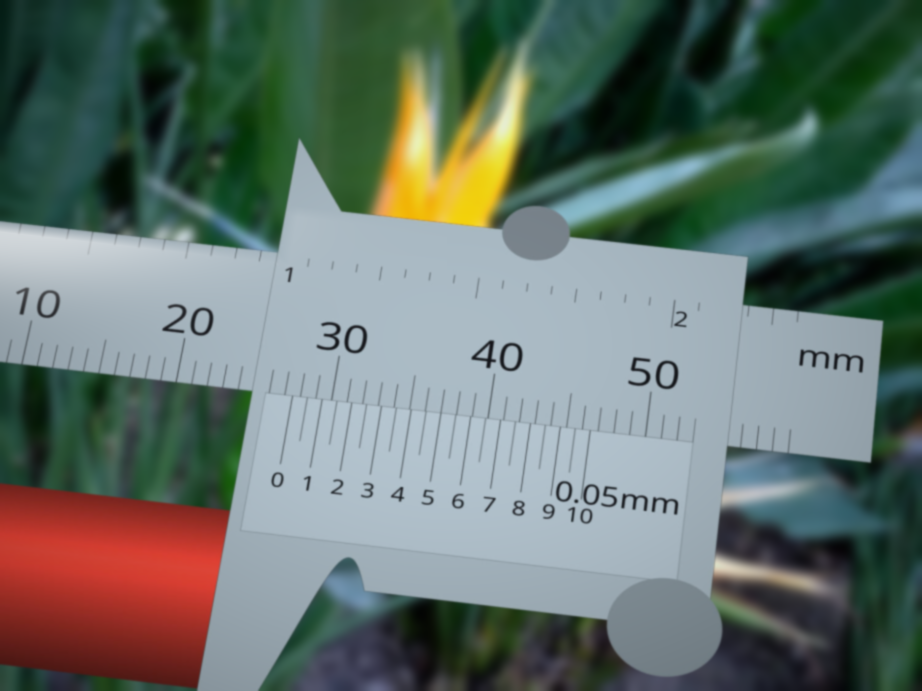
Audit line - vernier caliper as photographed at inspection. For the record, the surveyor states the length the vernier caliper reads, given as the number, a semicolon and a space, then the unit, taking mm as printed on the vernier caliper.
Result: 27.5; mm
